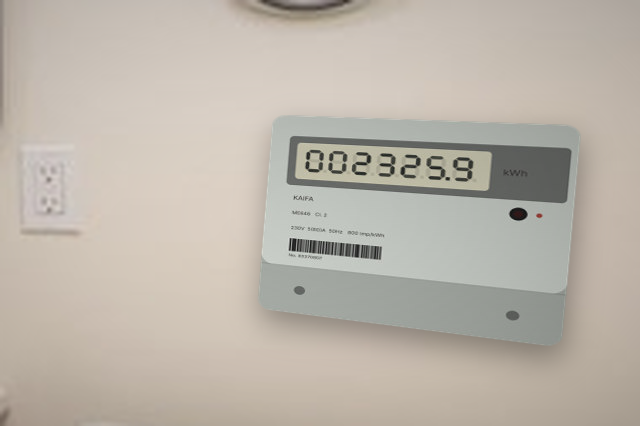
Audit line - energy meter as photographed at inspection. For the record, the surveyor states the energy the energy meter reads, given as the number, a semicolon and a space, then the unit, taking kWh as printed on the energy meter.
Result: 2325.9; kWh
